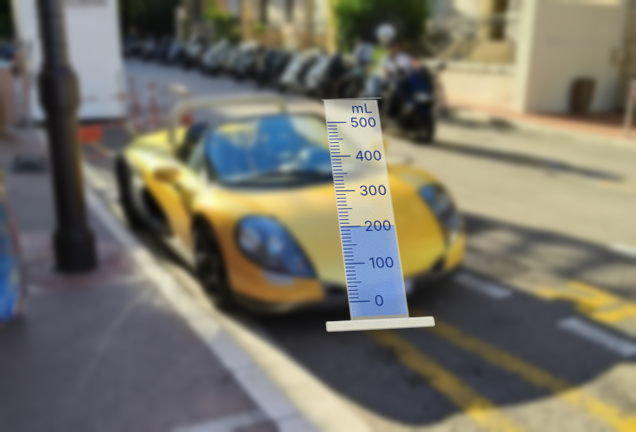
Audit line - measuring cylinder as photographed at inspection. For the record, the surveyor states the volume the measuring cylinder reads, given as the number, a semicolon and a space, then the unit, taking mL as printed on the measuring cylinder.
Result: 200; mL
